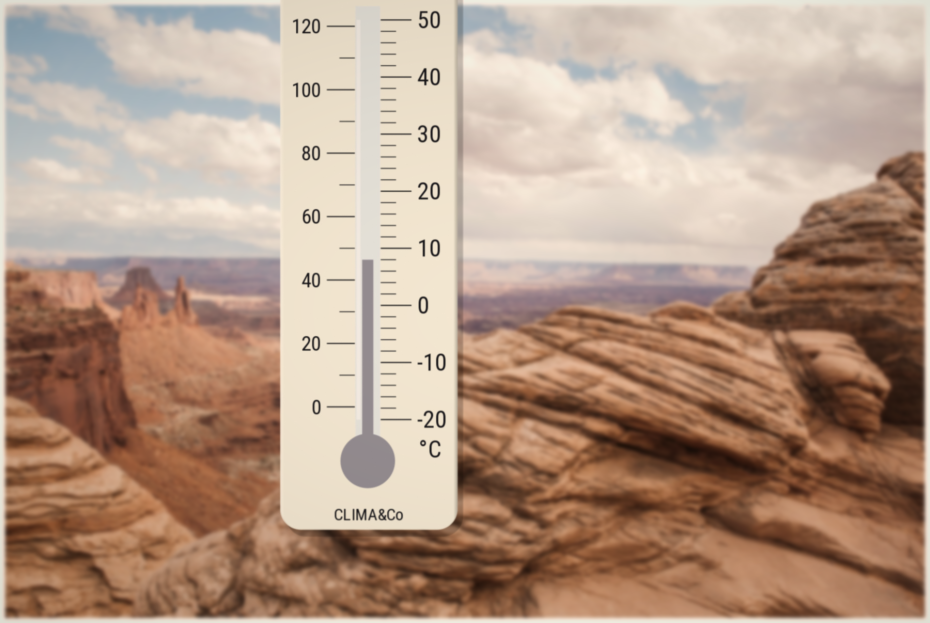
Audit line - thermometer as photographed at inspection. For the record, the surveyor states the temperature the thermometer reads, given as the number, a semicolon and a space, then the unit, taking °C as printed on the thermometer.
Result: 8; °C
